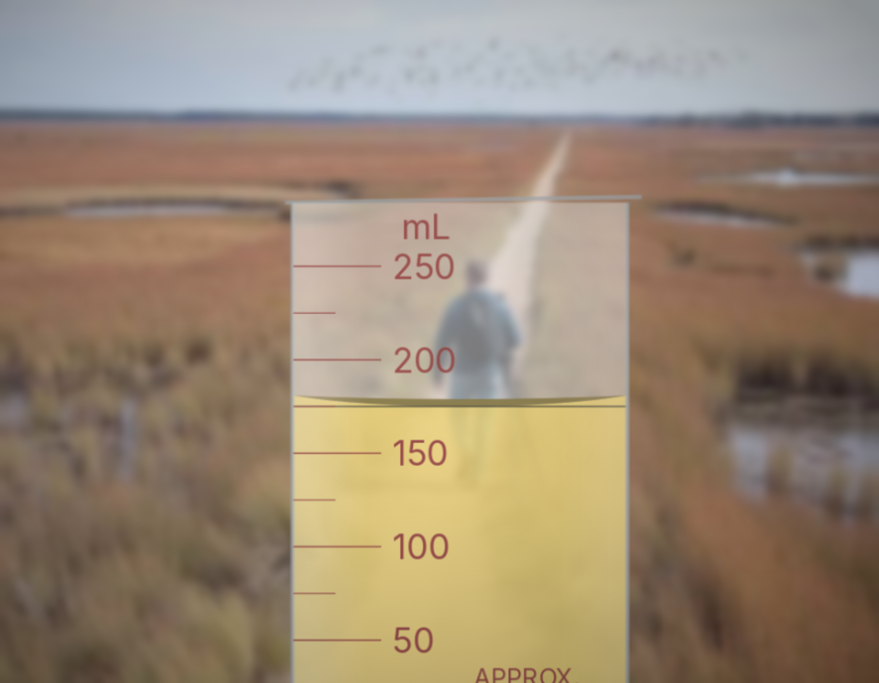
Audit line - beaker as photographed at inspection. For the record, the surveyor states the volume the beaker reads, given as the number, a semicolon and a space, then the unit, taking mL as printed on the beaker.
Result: 175; mL
